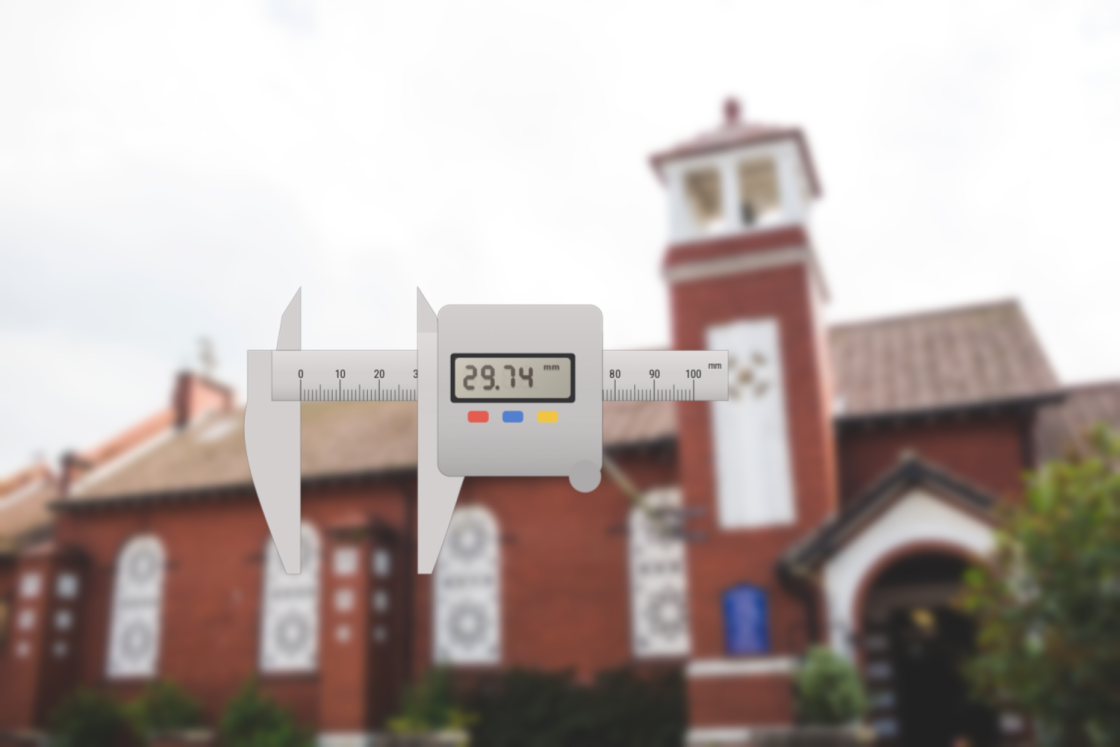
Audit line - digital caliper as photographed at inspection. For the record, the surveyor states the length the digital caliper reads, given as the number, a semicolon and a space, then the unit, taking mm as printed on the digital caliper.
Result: 29.74; mm
